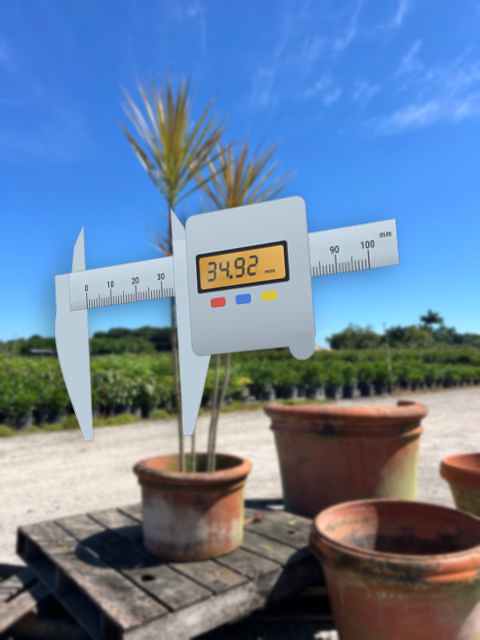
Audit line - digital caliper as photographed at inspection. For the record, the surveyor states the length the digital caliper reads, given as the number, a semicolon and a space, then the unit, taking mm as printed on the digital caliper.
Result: 34.92; mm
